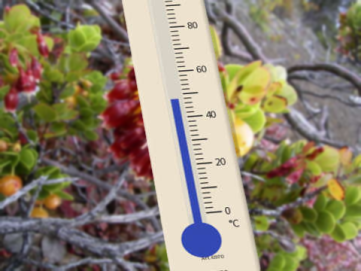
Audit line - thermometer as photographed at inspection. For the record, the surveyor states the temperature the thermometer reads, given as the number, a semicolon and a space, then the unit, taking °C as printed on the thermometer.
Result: 48; °C
